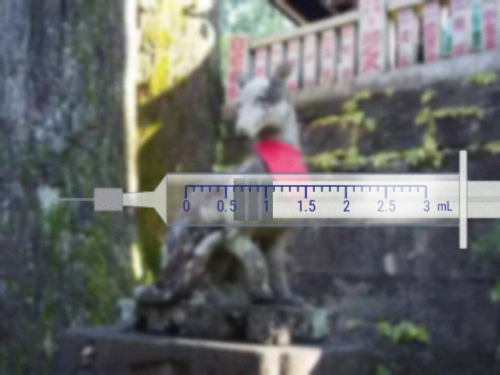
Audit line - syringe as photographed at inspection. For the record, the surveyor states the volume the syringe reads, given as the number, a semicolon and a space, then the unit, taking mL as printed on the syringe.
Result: 0.6; mL
